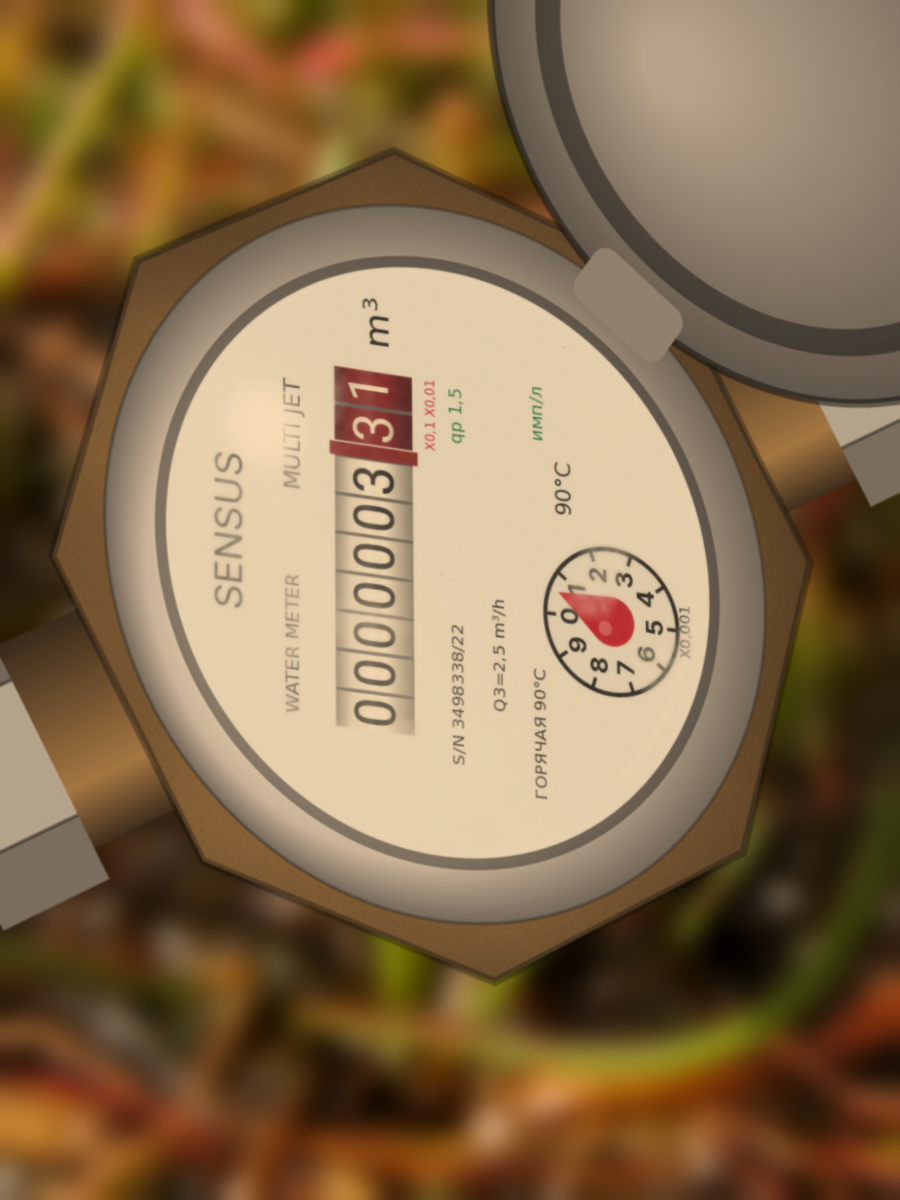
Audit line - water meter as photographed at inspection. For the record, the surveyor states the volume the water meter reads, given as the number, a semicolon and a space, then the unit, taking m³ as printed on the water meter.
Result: 3.310; m³
